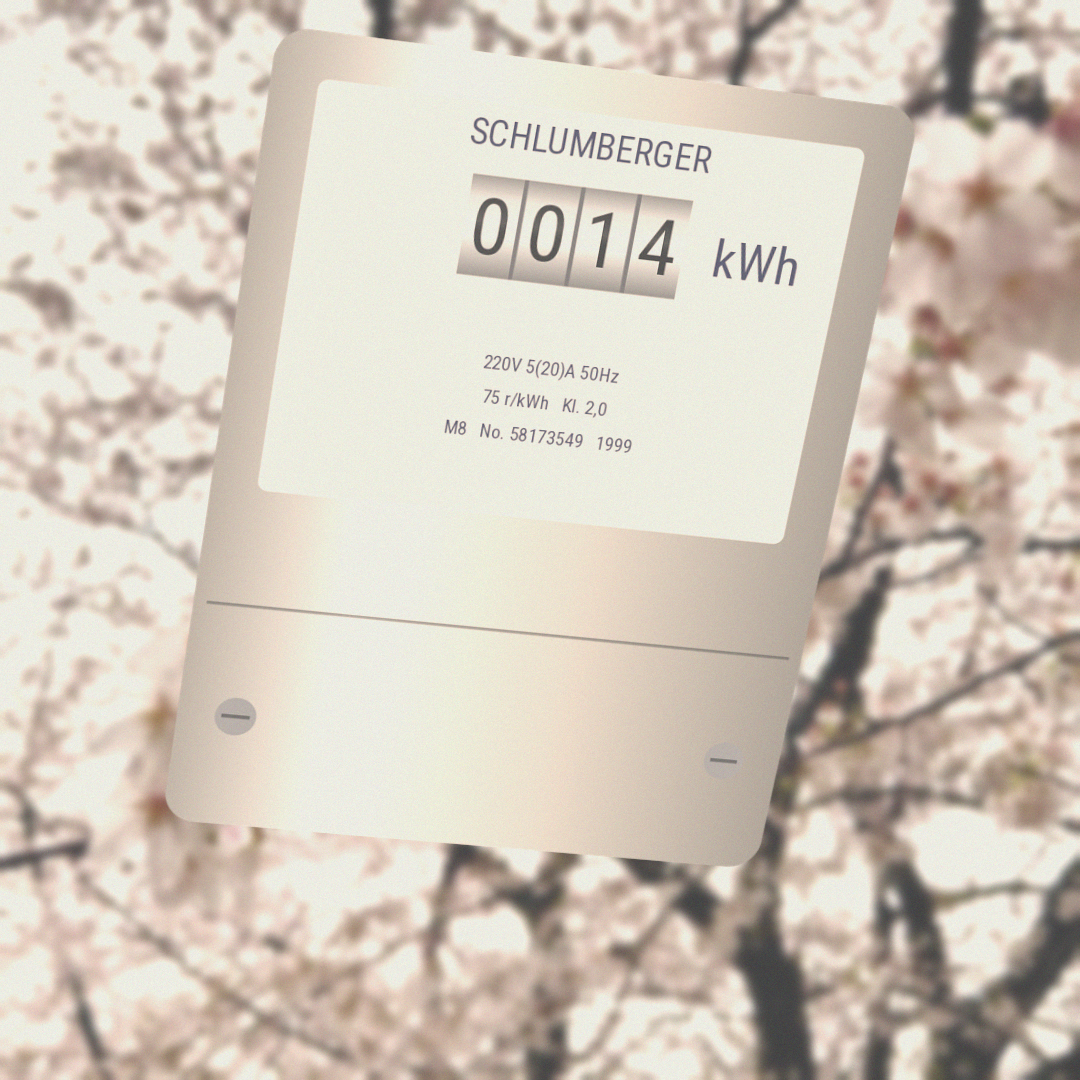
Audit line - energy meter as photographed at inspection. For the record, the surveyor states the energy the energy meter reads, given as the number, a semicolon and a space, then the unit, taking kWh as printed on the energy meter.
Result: 14; kWh
